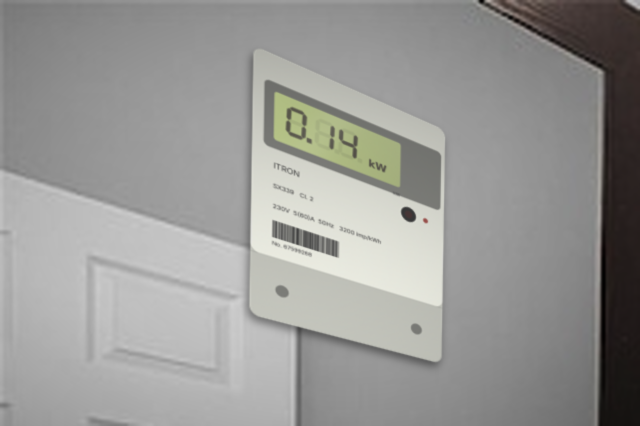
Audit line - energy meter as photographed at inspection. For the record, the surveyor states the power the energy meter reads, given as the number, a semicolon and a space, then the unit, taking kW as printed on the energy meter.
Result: 0.14; kW
